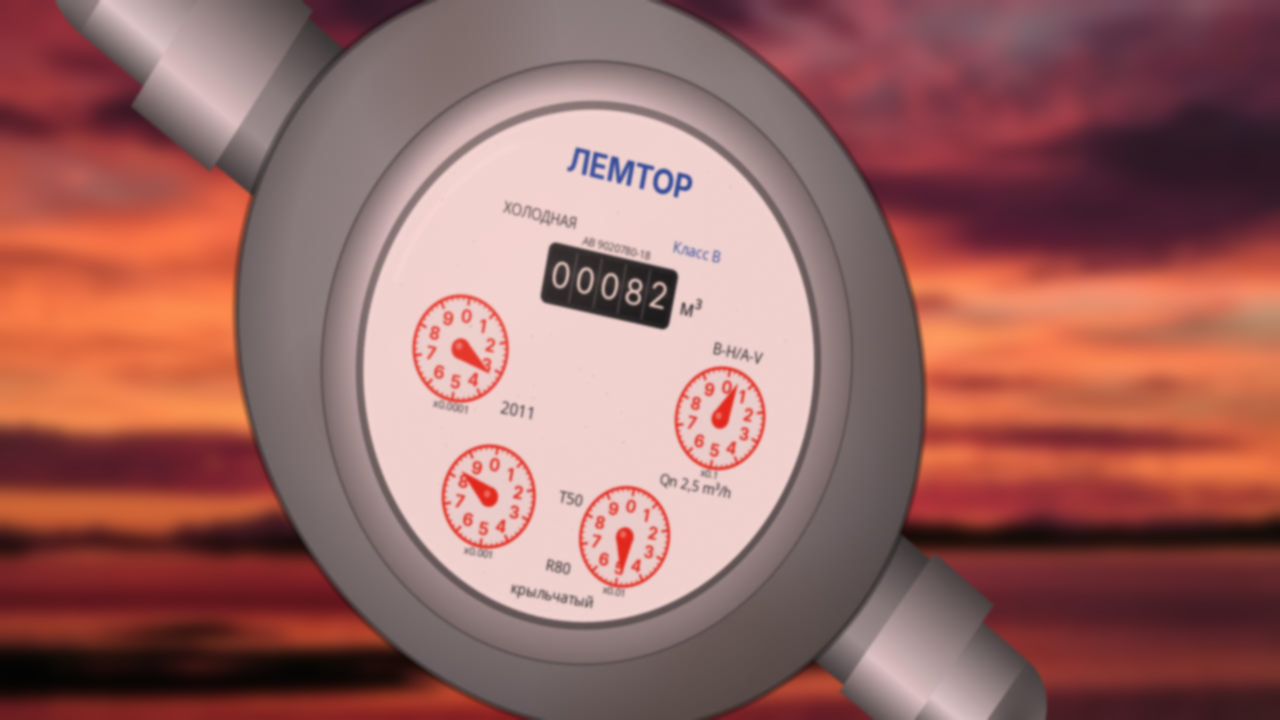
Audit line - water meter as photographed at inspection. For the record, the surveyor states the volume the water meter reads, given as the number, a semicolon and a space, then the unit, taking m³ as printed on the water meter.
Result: 82.0483; m³
